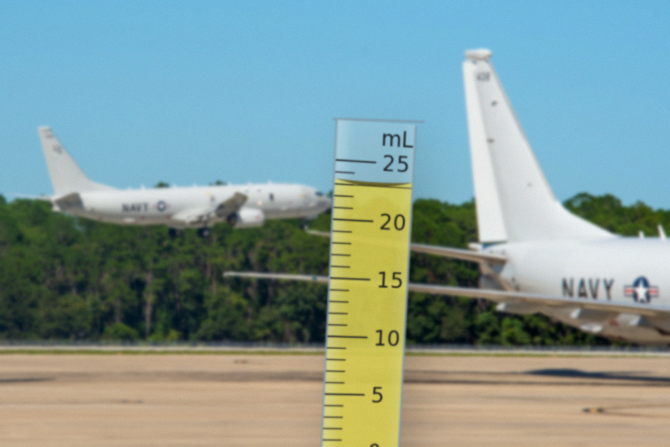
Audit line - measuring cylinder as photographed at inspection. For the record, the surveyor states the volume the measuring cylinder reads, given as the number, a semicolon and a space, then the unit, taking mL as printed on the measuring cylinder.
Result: 23; mL
